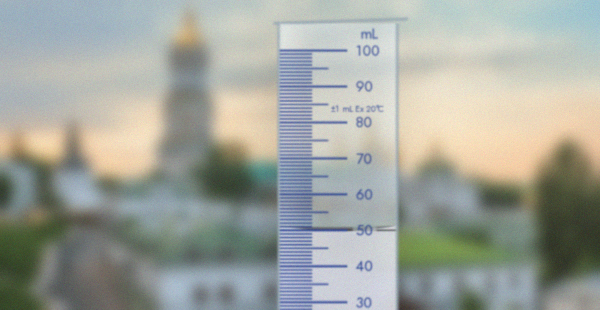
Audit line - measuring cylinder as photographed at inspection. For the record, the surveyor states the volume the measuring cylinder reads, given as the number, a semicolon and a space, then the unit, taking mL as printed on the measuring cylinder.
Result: 50; mL
